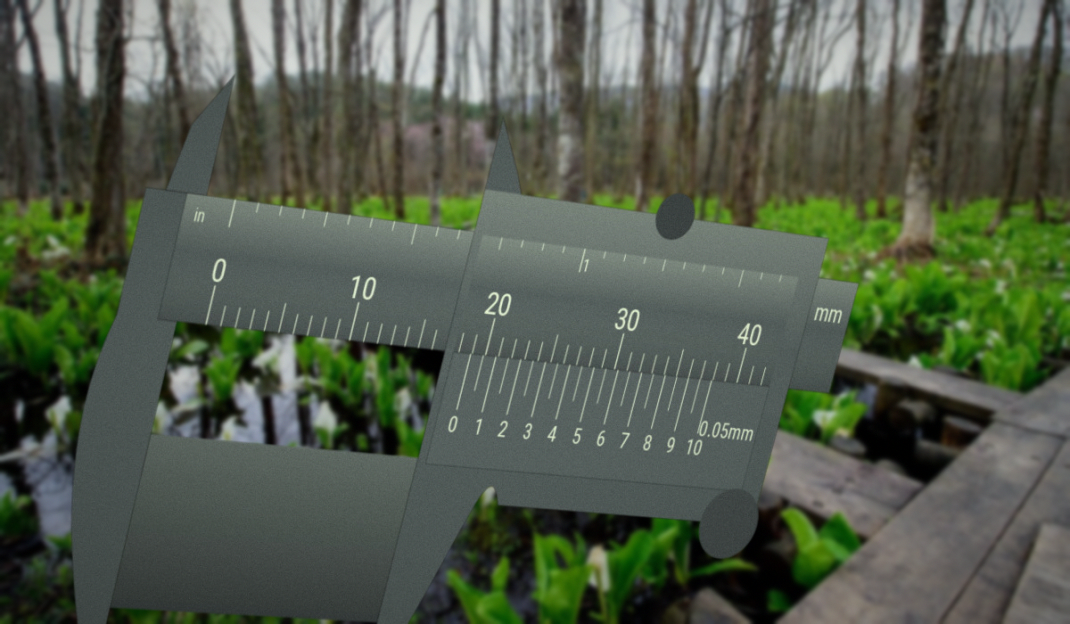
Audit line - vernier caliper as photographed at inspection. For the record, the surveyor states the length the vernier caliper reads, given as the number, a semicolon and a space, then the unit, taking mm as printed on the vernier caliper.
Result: 18.9; mm
